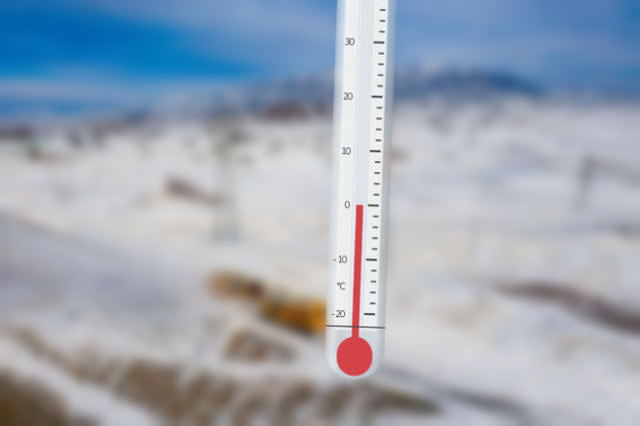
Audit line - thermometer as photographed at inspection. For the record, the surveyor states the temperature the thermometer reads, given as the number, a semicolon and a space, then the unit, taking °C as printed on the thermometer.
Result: 0; °C
